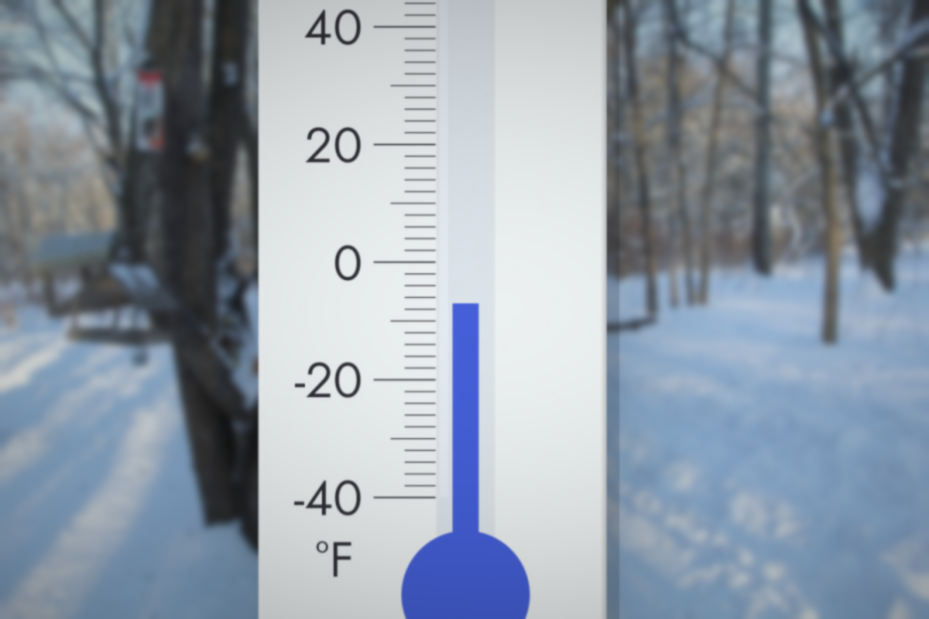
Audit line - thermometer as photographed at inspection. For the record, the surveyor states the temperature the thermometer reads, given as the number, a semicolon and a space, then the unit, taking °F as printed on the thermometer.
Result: -7; °F
